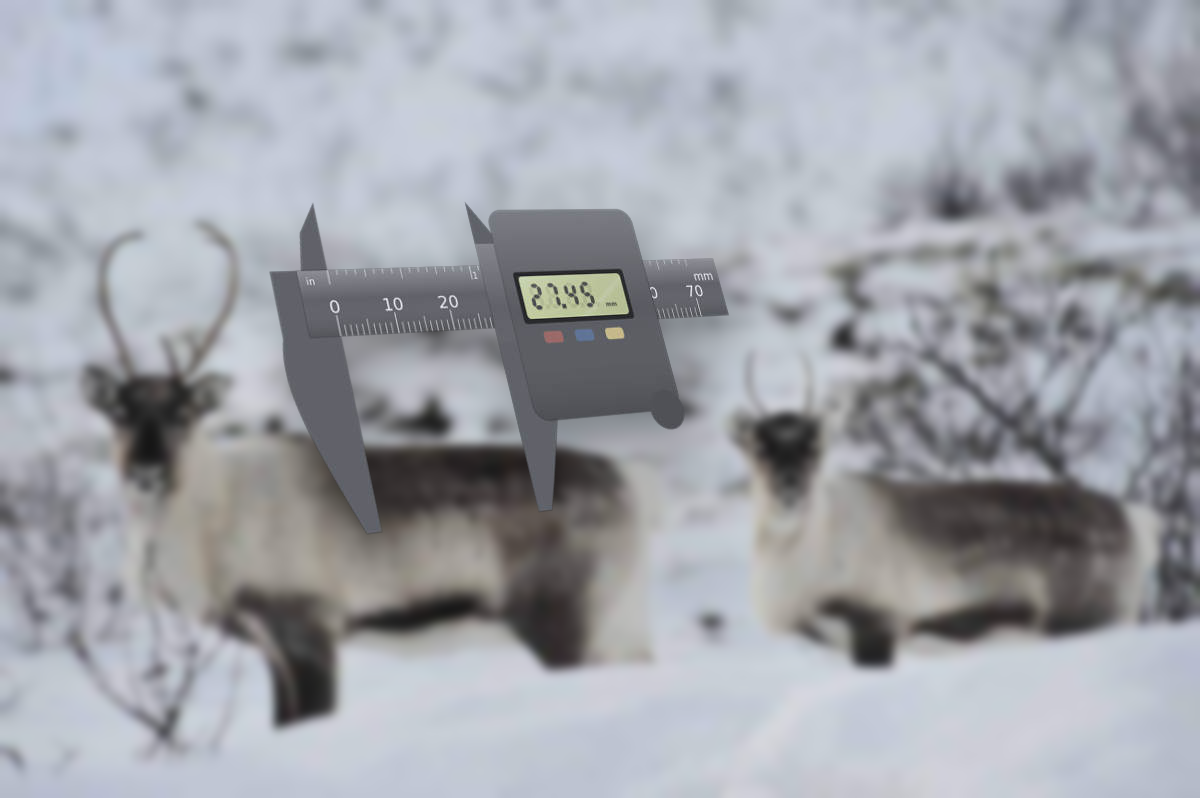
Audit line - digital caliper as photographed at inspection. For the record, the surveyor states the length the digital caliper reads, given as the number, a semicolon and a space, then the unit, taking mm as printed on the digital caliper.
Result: 27.45; mm
